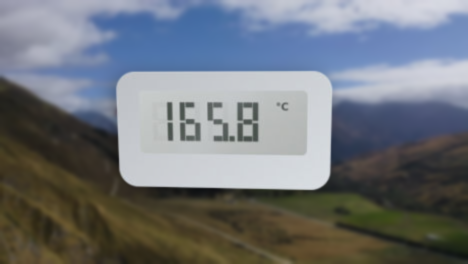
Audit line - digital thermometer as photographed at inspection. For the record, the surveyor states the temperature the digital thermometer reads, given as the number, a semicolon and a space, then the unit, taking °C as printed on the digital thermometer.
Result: 165.8; °C
